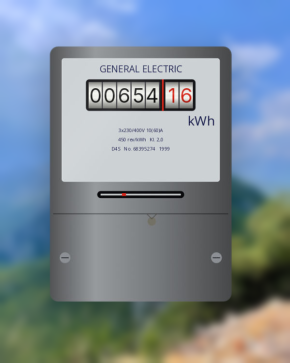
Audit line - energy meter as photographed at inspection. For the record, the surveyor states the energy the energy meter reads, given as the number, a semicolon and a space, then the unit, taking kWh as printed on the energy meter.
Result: 654.16; kWh
